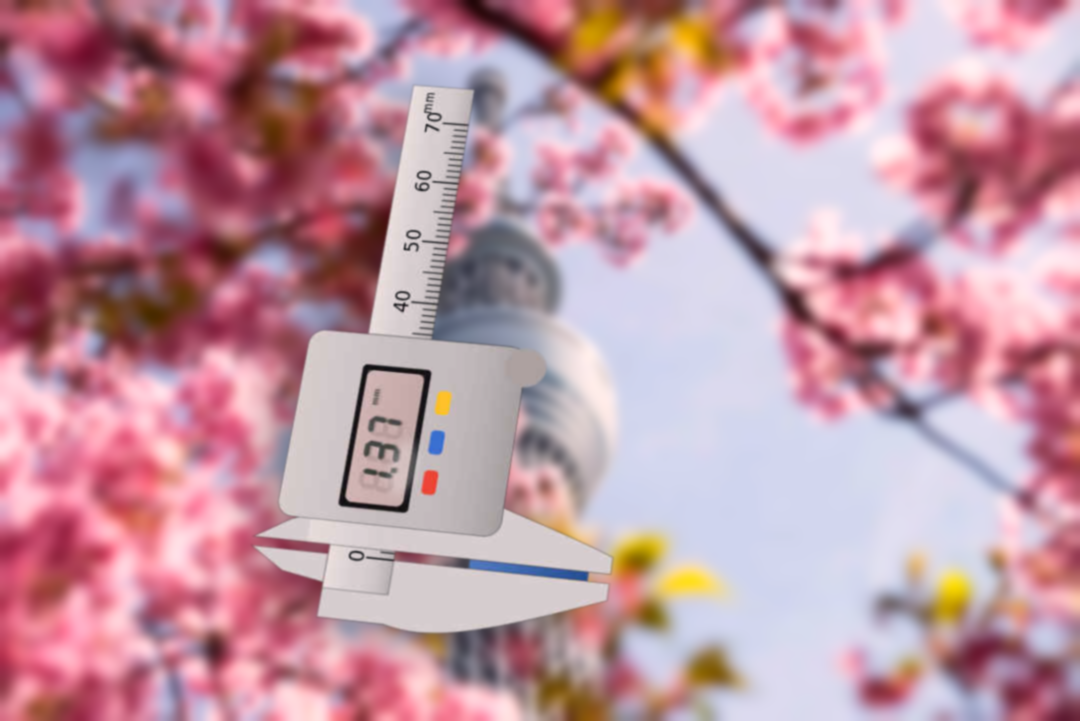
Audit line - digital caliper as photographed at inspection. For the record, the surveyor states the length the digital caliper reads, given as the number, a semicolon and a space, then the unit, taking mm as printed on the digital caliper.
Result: 1.37; mm
